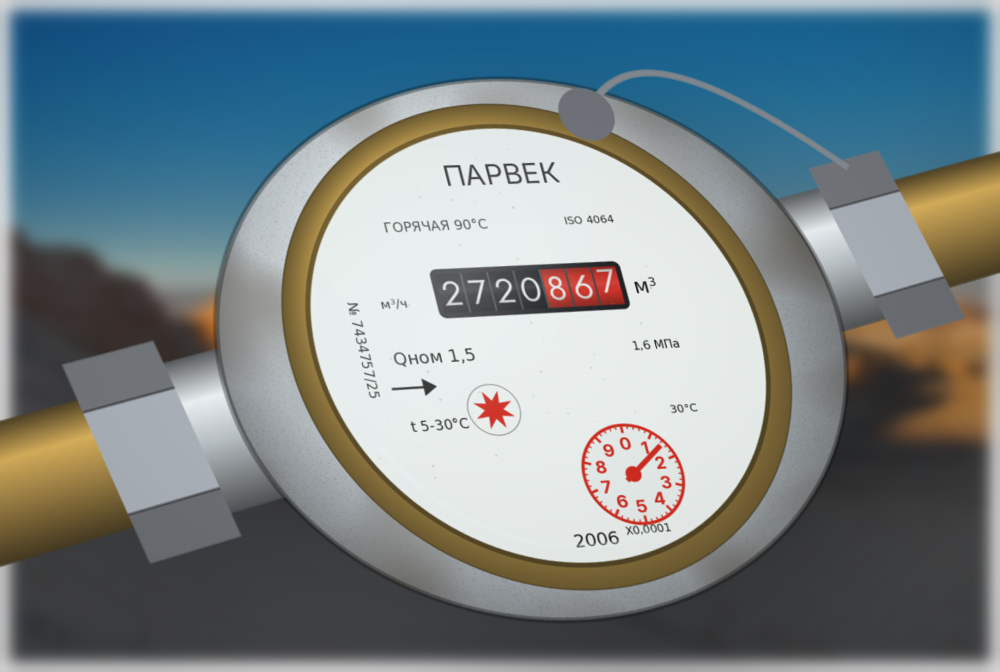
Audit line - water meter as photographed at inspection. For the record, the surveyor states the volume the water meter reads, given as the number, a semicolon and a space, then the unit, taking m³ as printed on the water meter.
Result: 2720.8671; m³
